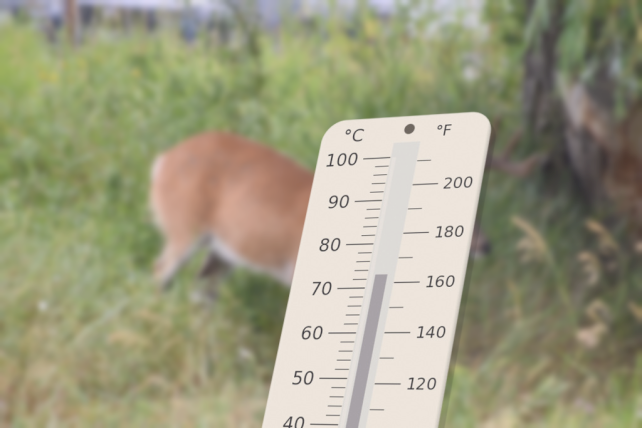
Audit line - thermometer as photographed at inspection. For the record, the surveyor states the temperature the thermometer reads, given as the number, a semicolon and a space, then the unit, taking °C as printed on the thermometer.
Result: 73; °C
